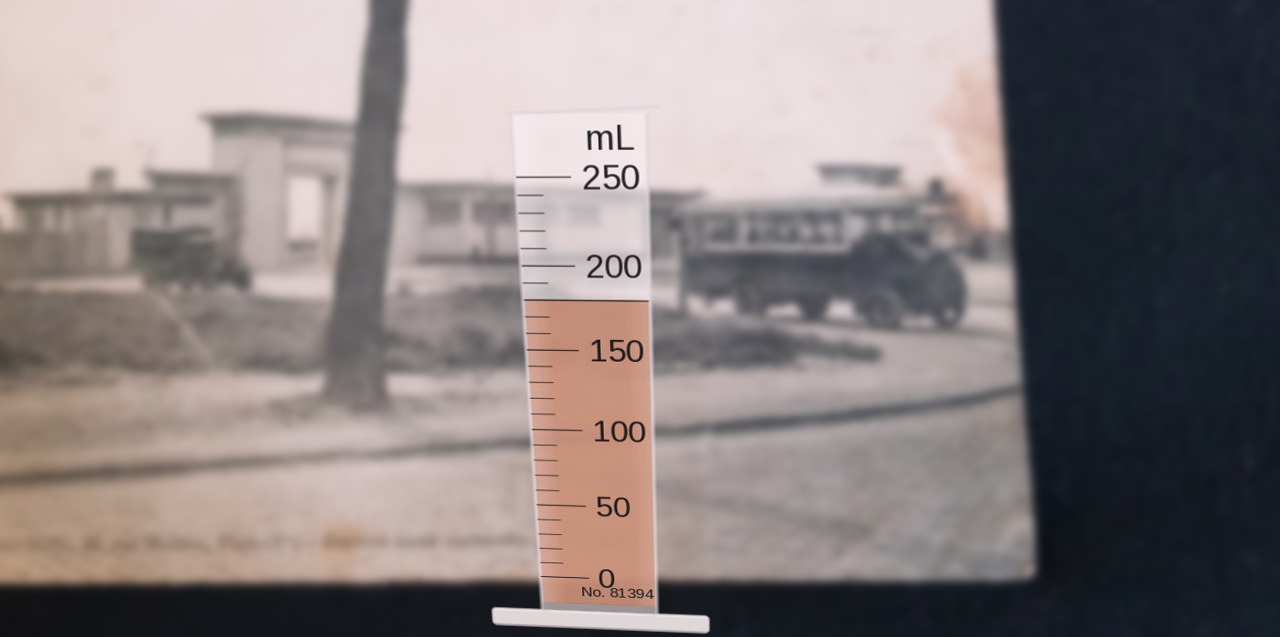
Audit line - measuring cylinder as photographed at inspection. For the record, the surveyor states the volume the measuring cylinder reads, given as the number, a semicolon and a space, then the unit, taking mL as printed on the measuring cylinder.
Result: 180; mL
